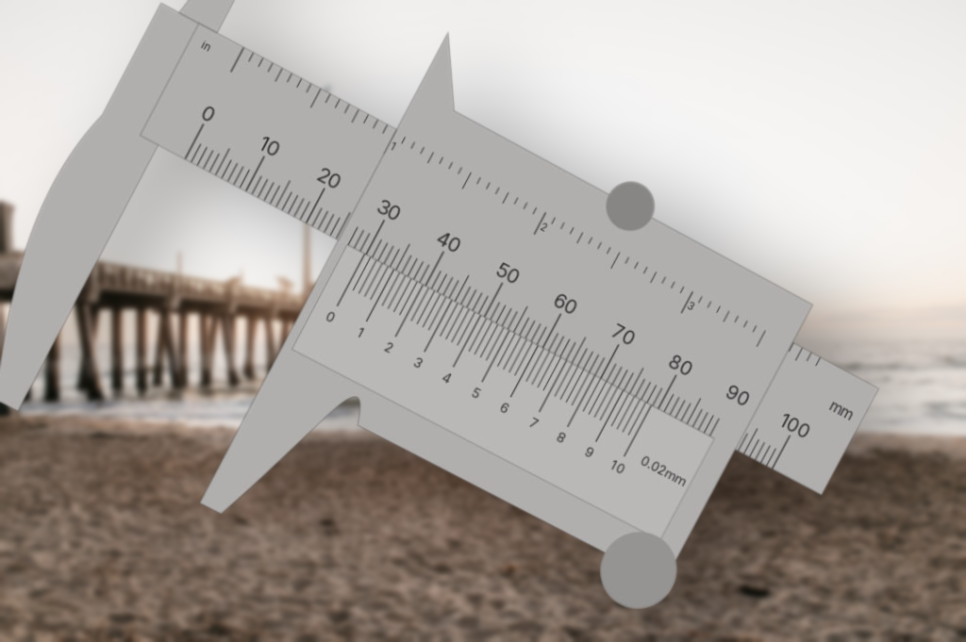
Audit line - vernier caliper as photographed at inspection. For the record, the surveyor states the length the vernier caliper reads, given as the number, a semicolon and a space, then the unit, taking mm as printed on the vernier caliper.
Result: 29.8; mm
